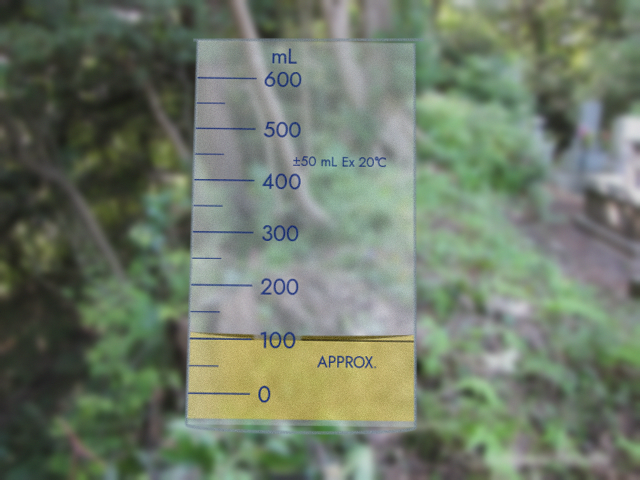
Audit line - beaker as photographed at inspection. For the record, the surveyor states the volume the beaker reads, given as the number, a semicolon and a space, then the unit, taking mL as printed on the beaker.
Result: 100; mL
